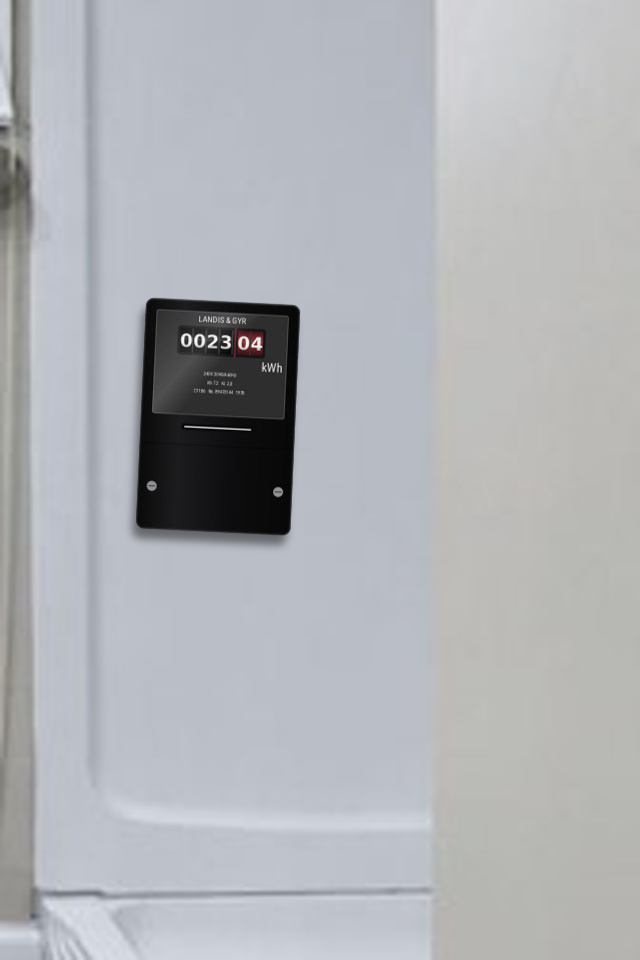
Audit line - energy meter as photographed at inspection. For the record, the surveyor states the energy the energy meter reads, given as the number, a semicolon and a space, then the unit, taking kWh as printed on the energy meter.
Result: 23.04; kWh
